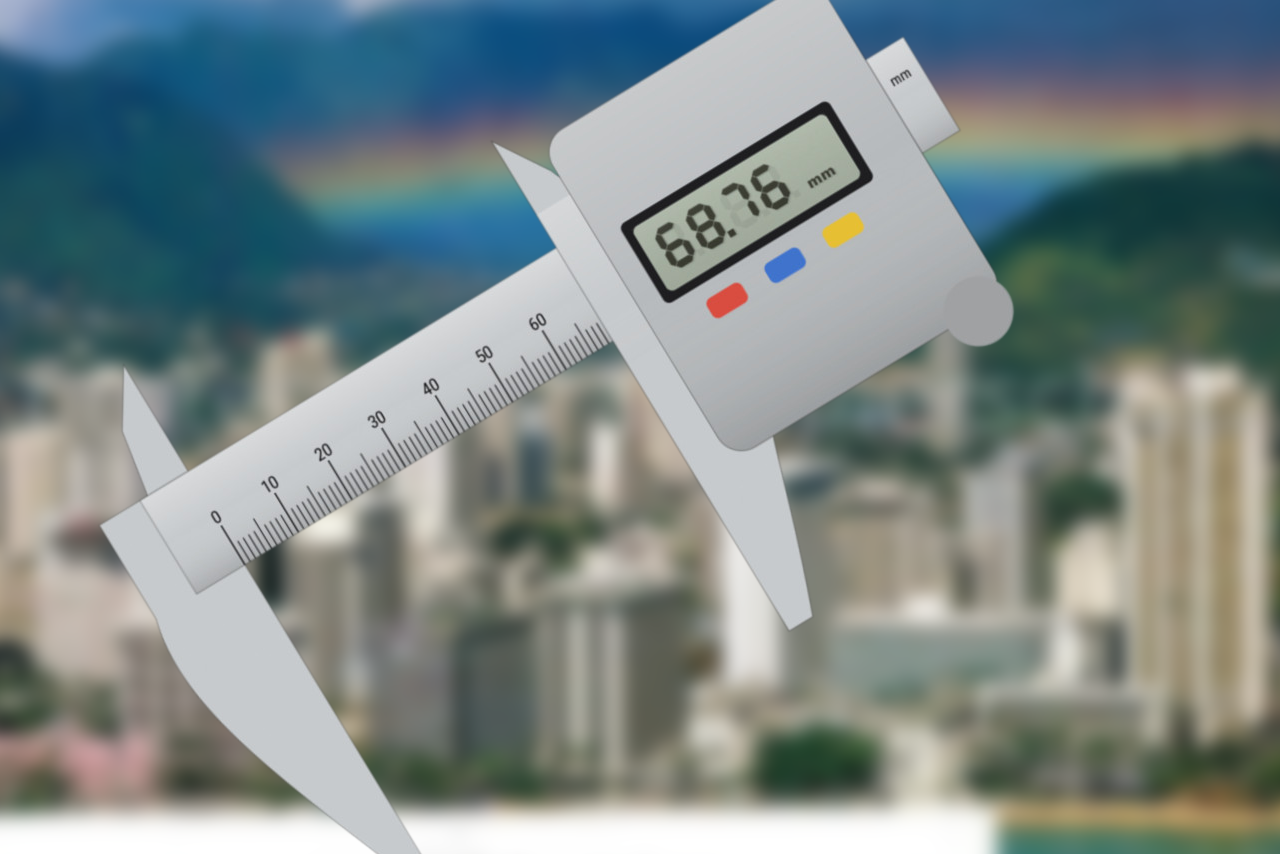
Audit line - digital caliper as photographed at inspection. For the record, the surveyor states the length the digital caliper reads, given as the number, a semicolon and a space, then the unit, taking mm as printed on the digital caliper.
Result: 68.76; mm
